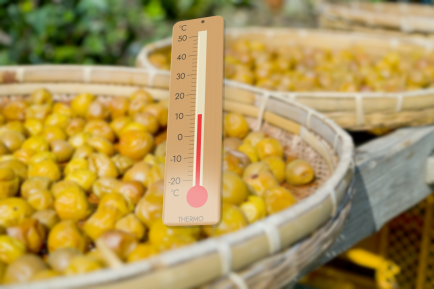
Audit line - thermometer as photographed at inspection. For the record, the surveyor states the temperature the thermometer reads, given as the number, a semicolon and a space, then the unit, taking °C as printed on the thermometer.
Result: 10; °C
